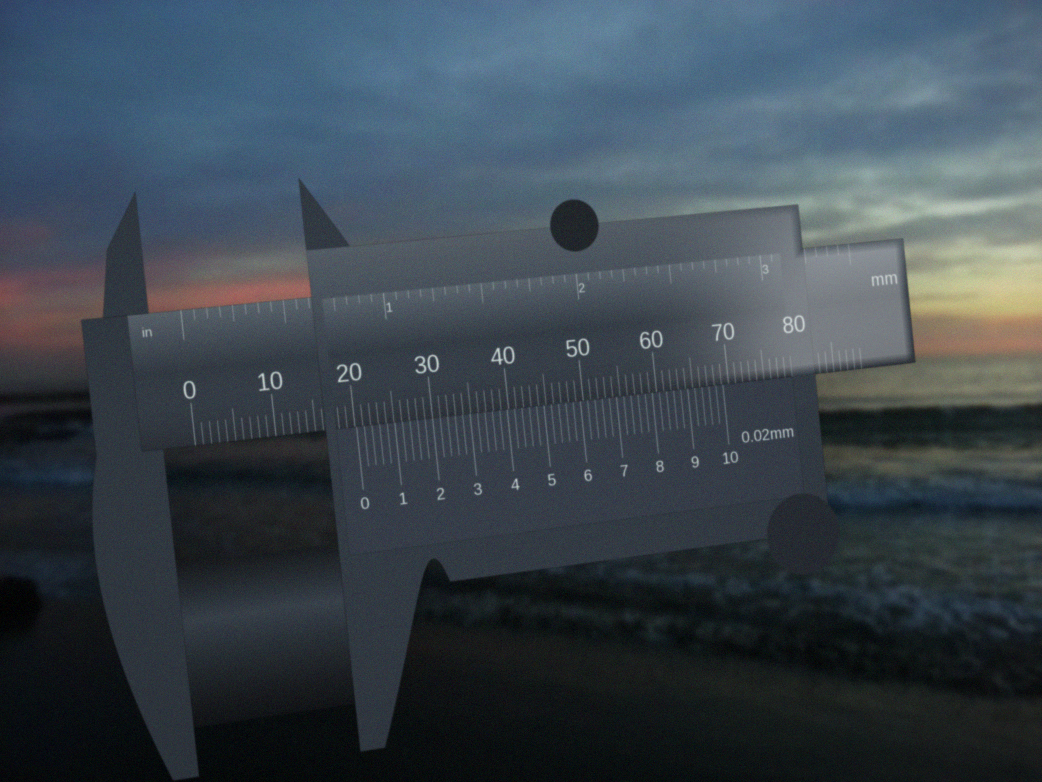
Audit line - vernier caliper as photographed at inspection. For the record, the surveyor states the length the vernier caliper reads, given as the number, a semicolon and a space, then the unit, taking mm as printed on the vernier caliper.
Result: 20.2; mm
